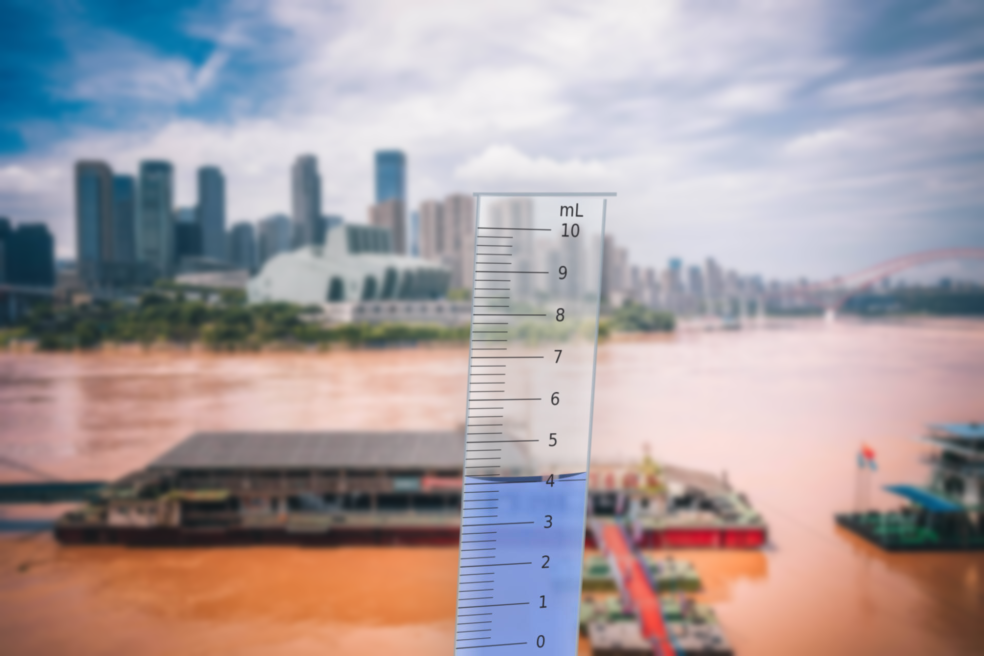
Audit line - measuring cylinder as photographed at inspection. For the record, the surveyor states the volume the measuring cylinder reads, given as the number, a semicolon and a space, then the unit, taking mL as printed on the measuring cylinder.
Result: 4; mL
